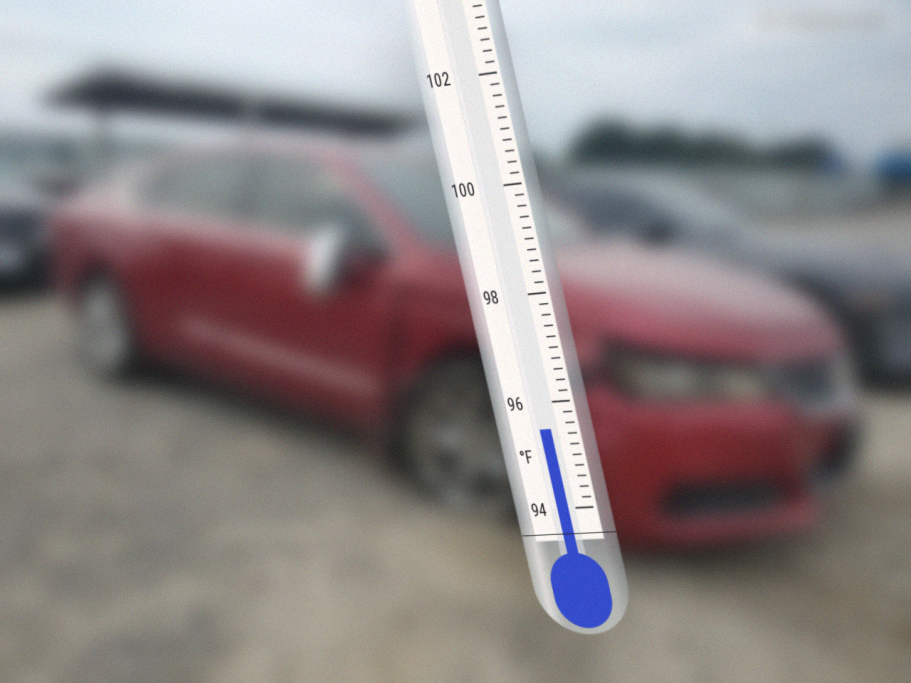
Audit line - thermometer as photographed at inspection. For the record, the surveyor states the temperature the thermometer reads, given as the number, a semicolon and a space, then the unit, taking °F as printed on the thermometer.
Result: 95.5; °F
